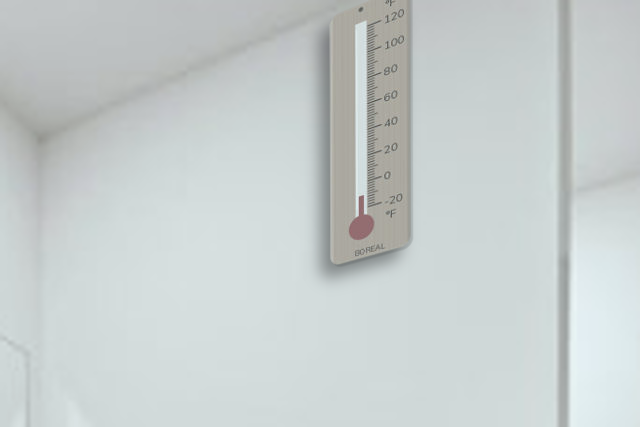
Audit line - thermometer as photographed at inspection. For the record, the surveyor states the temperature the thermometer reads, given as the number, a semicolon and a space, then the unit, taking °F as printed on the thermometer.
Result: -10; °F
